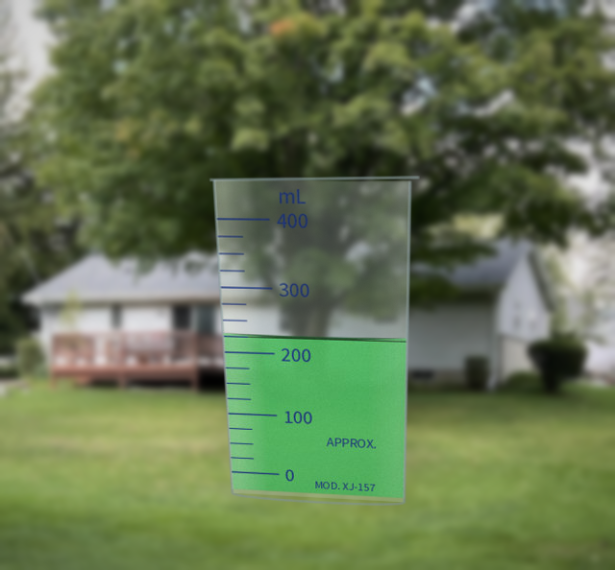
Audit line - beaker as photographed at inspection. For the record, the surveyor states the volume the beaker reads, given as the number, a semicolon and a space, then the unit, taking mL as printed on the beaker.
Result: 225; mL
